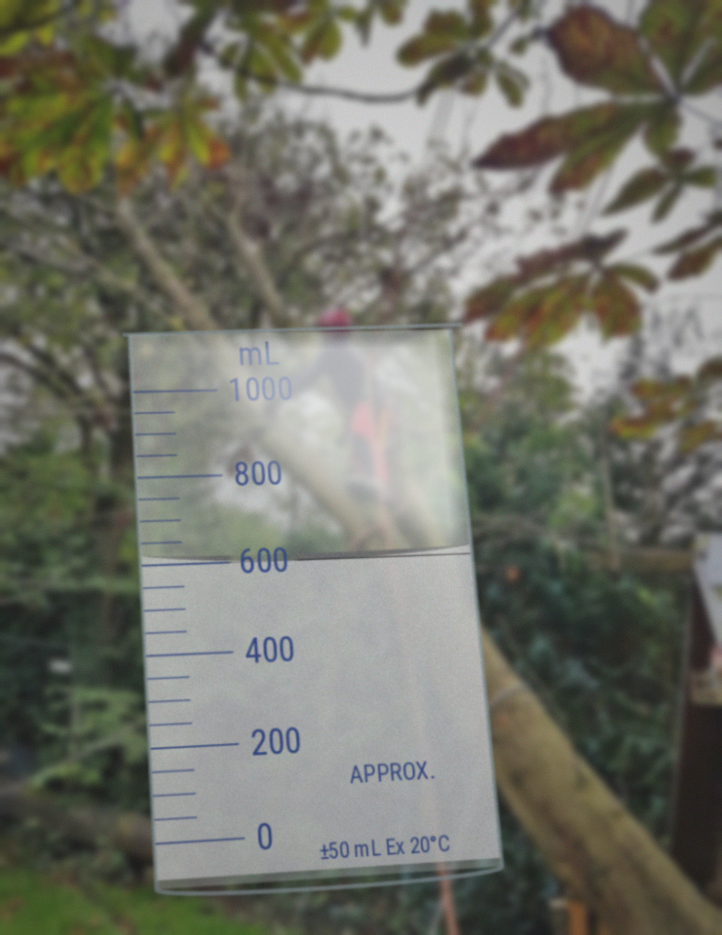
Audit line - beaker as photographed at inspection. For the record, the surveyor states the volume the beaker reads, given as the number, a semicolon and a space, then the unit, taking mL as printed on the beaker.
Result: 600; mL
